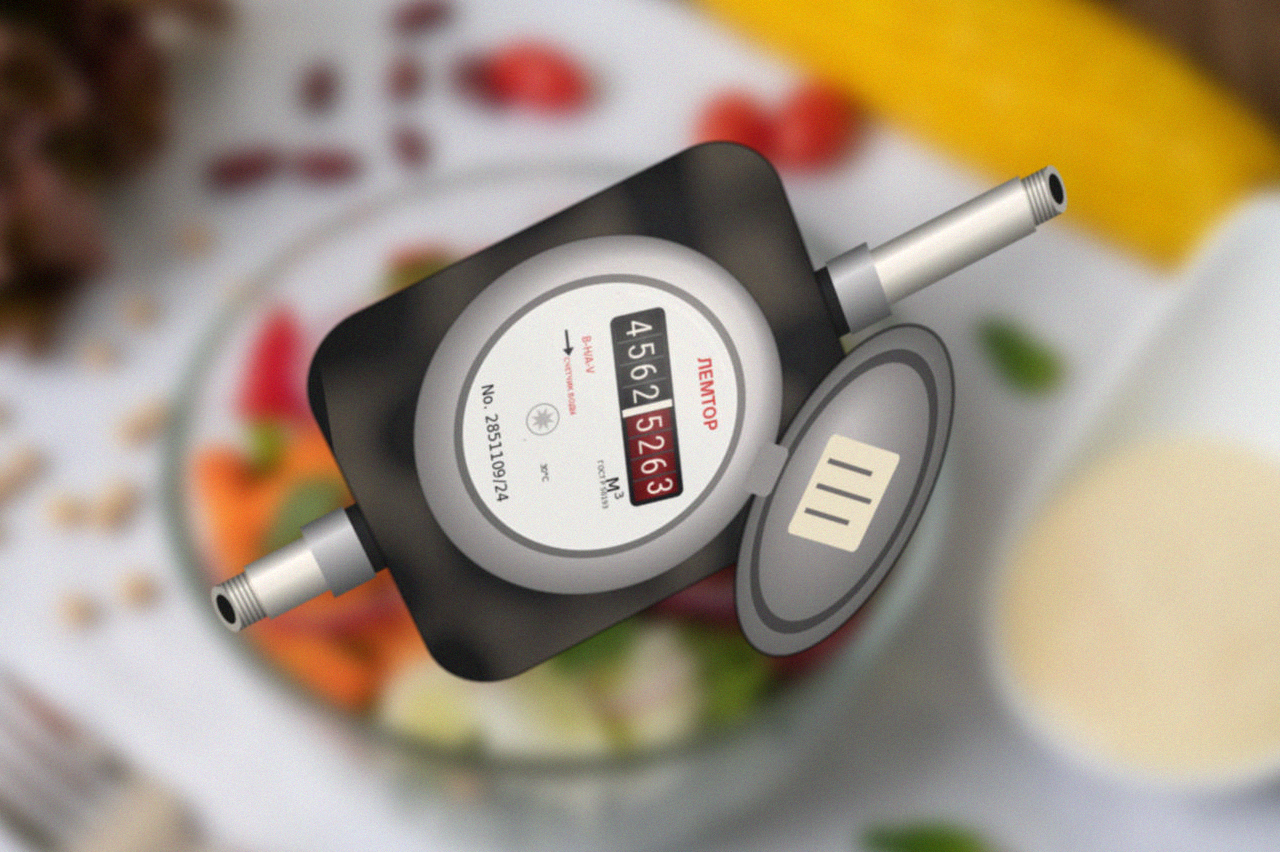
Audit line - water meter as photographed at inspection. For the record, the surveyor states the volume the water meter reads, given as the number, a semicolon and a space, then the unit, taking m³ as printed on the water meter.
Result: 4562.5263; m³
